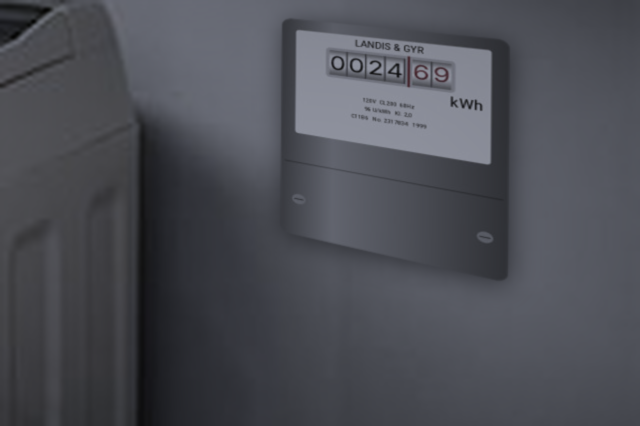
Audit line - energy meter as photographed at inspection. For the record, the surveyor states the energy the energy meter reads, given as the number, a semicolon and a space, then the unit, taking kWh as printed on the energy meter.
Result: 24.69; kWh
